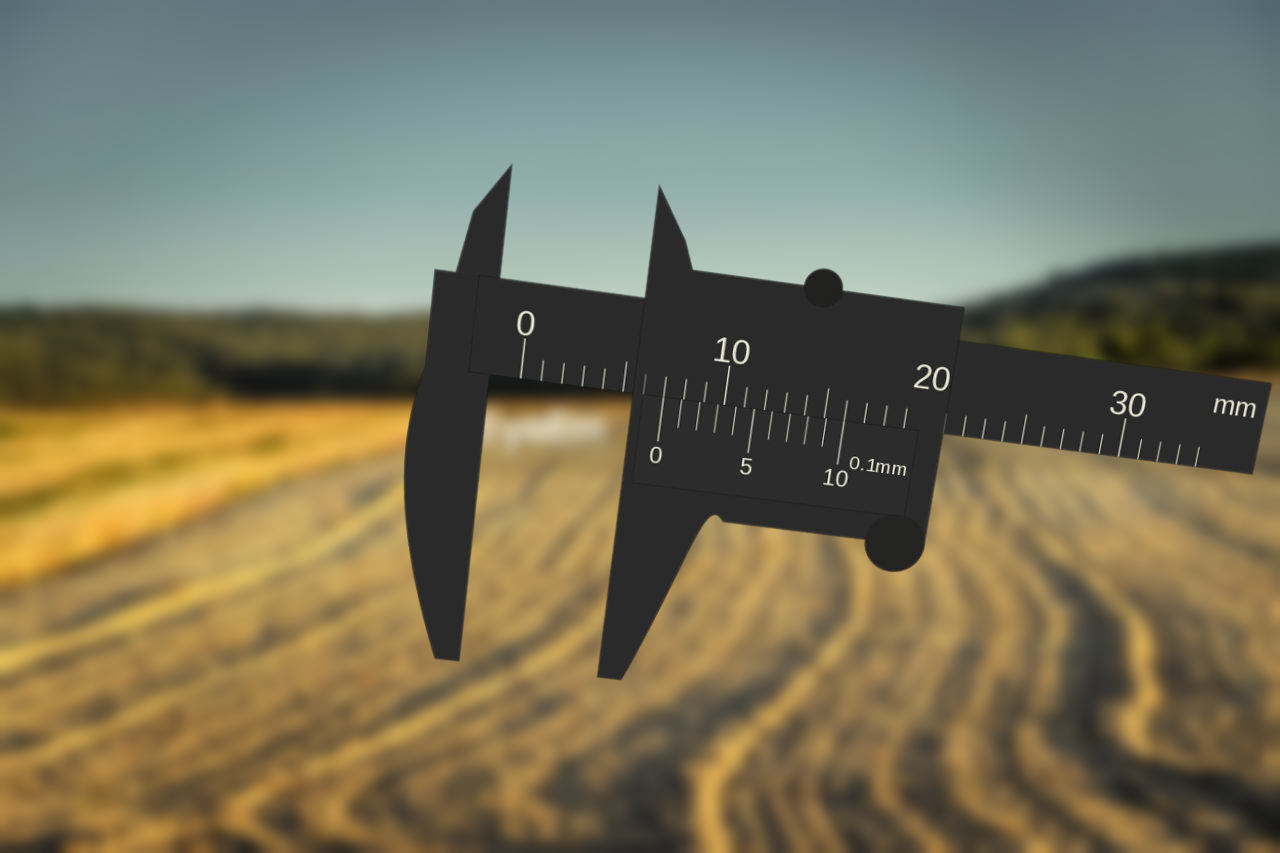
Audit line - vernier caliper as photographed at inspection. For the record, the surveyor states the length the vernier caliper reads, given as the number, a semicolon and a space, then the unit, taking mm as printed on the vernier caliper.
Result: 7.0; mm
